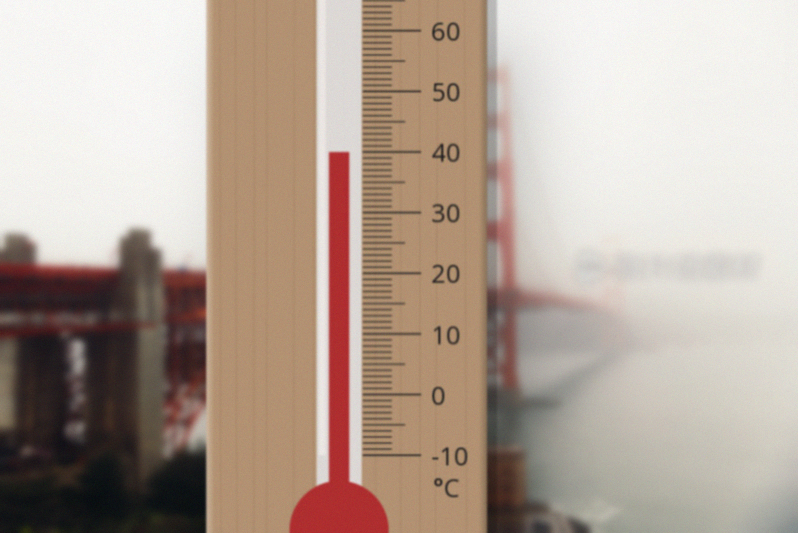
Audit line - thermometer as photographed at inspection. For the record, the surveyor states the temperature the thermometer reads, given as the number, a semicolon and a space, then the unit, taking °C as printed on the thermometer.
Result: 40; °C
